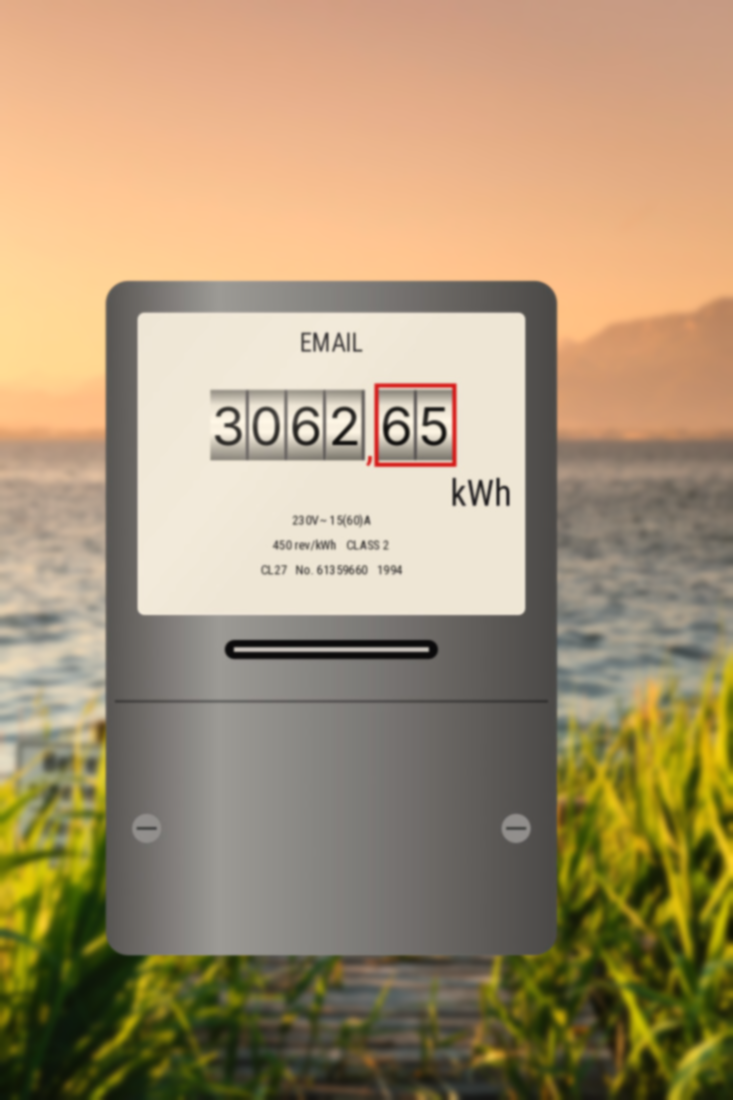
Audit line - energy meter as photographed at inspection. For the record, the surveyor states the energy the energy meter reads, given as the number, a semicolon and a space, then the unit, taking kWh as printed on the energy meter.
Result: 3062.65; kWh
